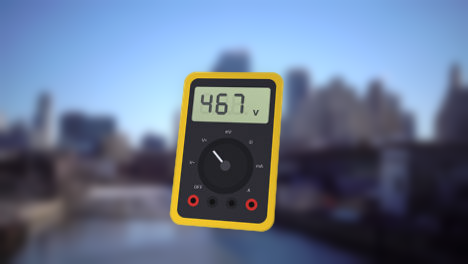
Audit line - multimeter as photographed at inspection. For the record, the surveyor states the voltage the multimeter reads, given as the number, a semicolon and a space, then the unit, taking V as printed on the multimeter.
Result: 467; V
